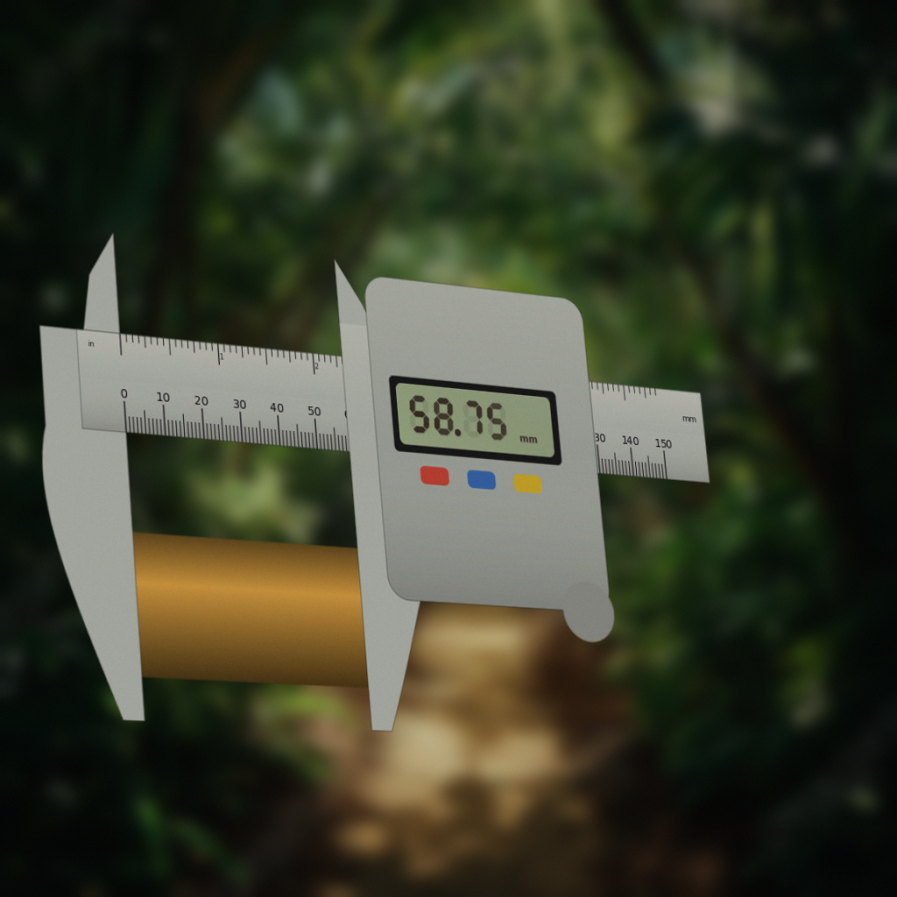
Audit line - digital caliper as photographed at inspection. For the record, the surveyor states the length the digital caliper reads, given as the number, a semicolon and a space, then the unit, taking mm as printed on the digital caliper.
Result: 58.75; mm
